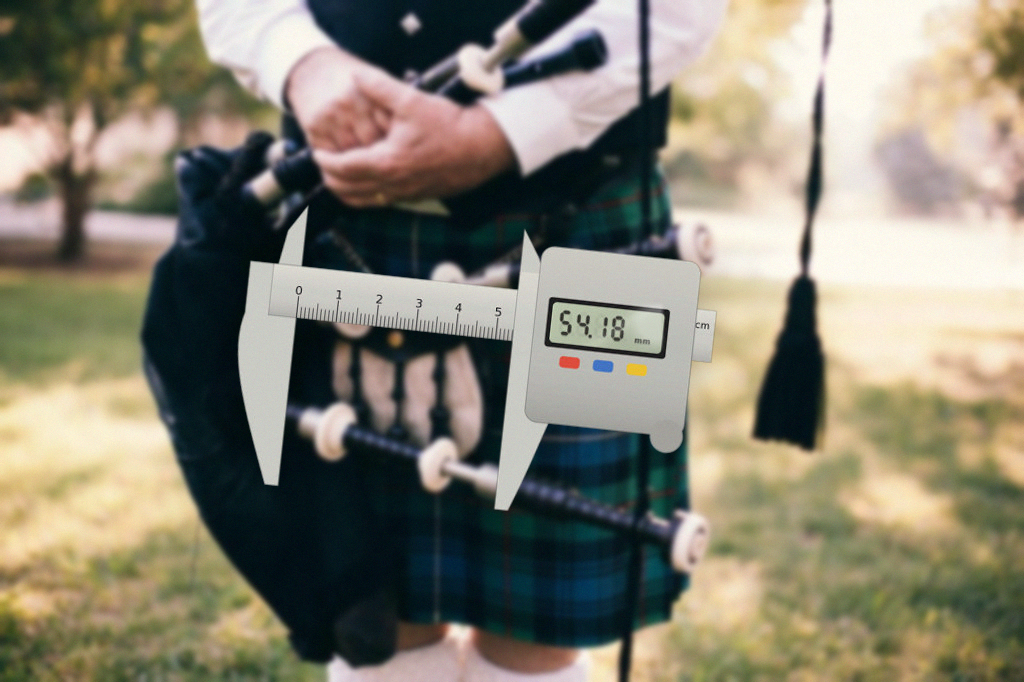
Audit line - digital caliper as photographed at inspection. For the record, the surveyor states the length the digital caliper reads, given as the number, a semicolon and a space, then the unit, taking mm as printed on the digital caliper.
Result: 54.18; mm
